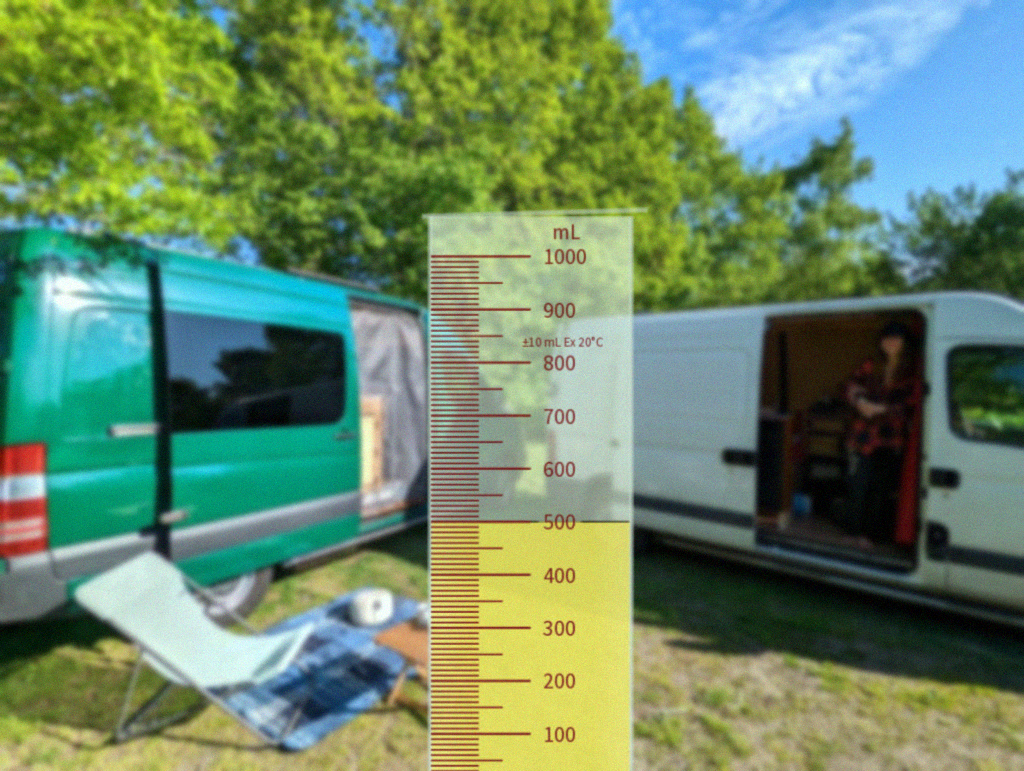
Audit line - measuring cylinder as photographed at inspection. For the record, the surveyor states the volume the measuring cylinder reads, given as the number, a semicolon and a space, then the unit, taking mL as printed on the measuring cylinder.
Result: 500; mL
